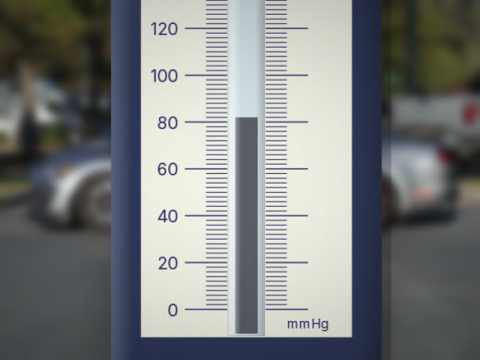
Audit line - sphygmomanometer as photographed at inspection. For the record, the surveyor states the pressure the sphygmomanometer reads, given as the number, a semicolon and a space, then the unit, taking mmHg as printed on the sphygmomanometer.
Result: 82; mmHg
